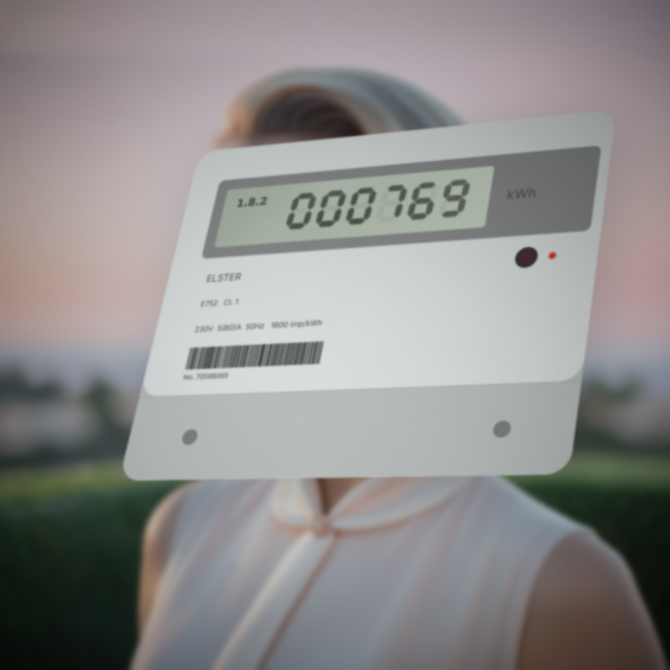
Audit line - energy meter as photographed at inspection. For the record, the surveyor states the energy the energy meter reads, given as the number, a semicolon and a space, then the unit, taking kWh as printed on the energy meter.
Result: 769; kWh
